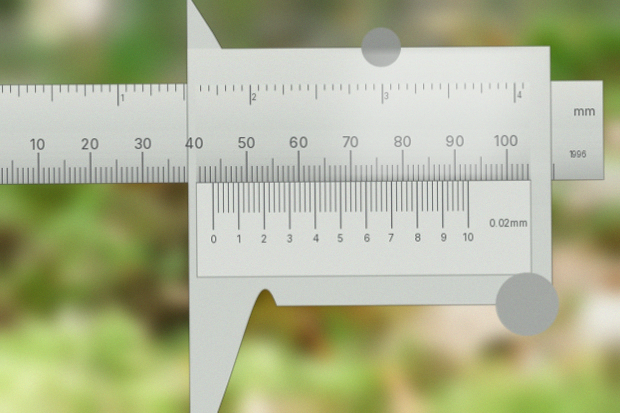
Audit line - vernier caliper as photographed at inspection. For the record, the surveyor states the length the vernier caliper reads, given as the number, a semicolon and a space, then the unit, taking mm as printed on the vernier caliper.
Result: 43.5; mm
